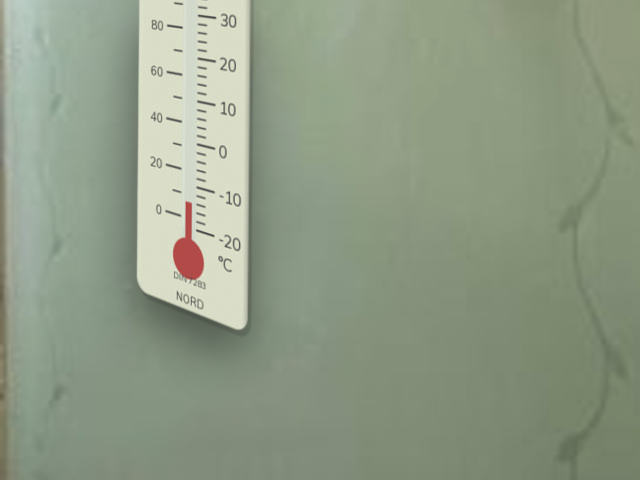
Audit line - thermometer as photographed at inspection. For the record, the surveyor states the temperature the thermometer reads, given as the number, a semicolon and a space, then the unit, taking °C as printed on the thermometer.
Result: -14; °C
